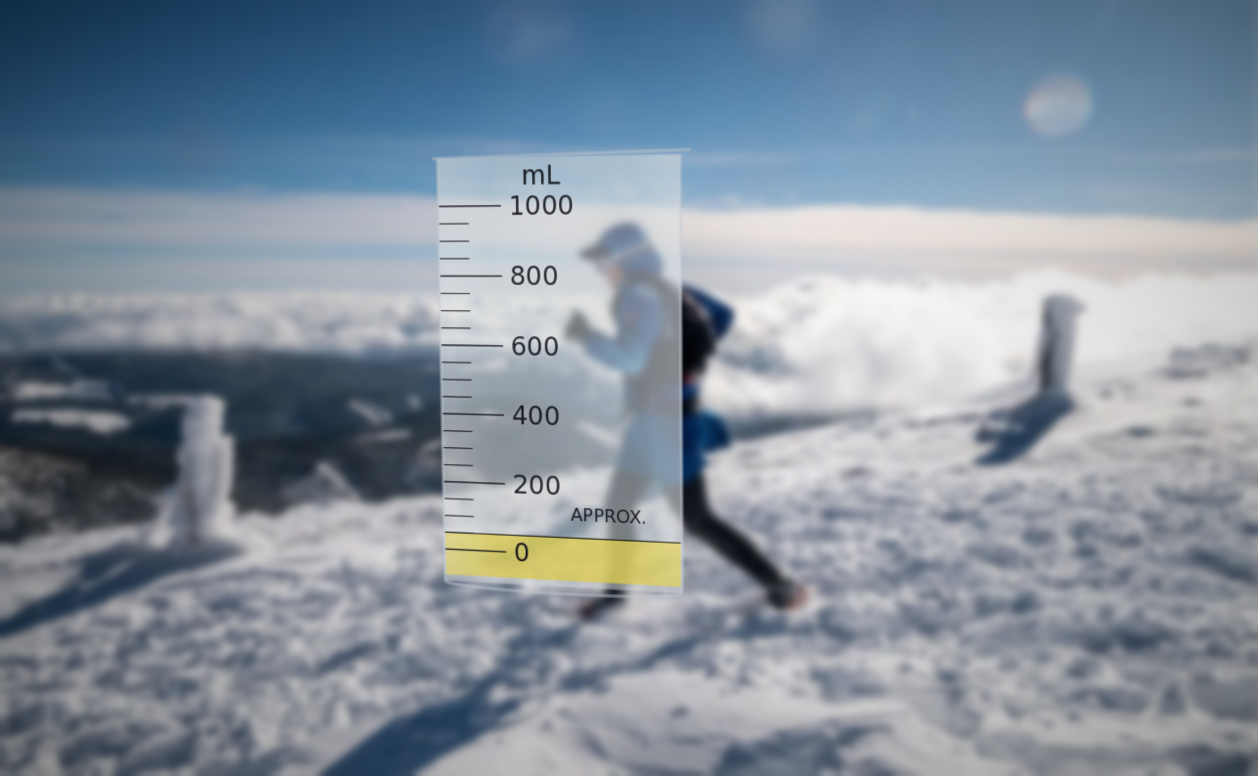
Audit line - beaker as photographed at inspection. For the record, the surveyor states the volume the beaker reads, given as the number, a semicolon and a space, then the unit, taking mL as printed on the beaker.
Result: 50; mL
